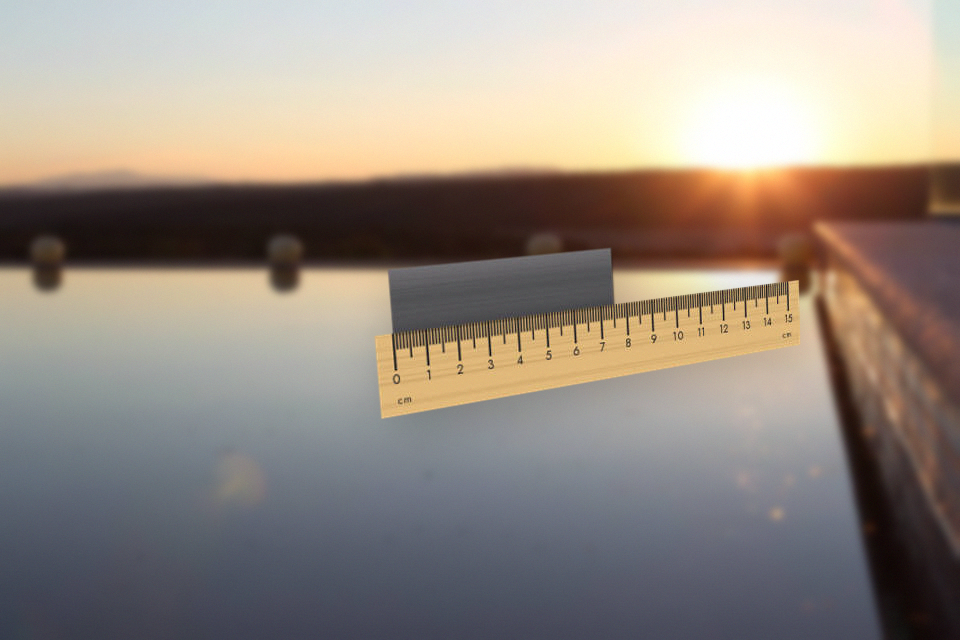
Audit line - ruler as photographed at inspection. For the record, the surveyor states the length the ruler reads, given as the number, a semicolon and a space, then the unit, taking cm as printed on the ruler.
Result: 7.5; cm
